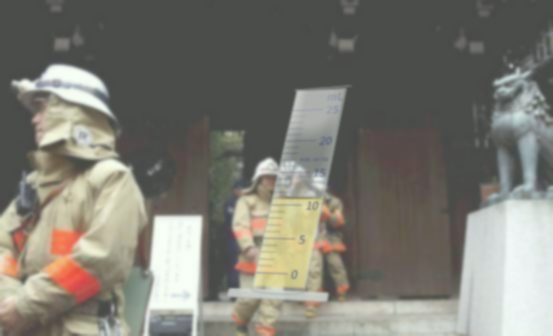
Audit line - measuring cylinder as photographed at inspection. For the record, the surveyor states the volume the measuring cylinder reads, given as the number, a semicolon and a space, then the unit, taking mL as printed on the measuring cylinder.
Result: 11; mL
